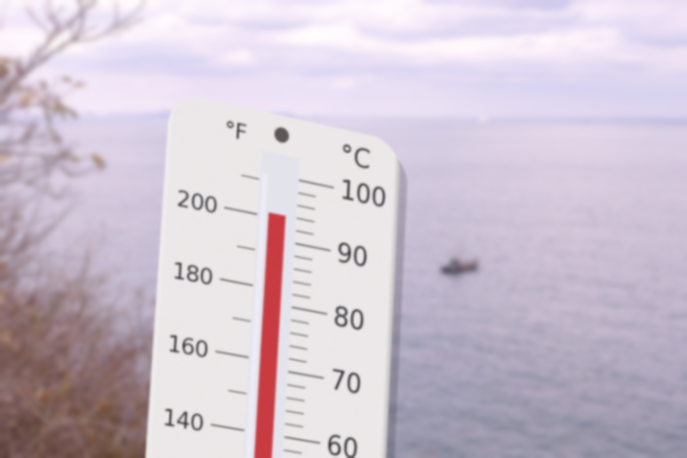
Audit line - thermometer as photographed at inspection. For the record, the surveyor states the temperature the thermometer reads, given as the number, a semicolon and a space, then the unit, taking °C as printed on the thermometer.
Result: 94; °C
